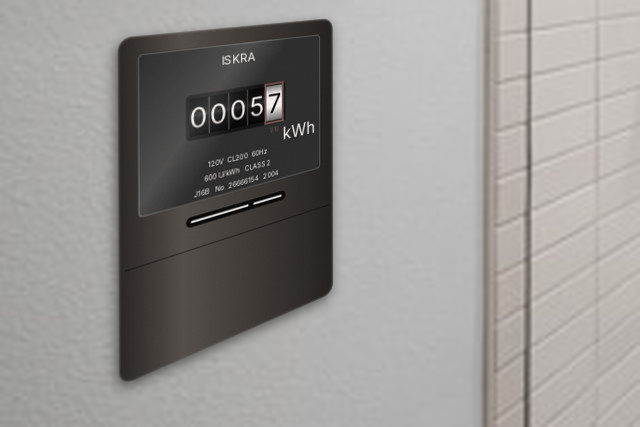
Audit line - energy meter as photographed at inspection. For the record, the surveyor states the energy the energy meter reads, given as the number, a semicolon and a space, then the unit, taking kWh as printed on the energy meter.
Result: 5.7; kWh
